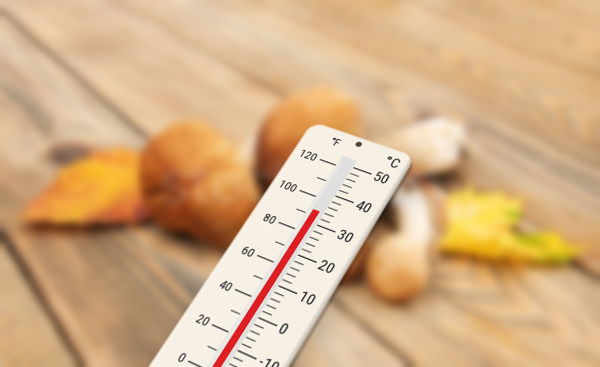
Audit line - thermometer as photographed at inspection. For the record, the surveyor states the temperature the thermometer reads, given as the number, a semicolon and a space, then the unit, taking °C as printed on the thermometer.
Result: 34; °C
